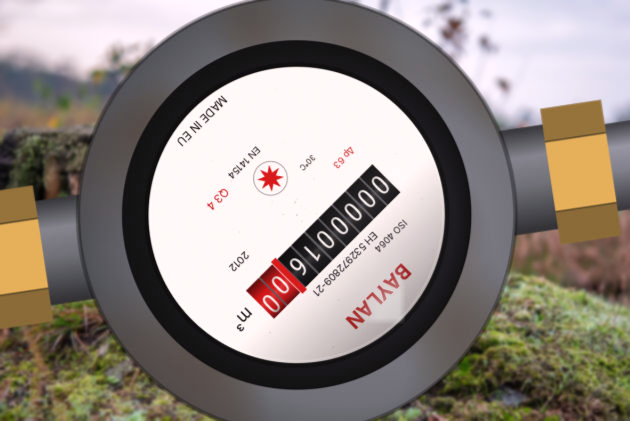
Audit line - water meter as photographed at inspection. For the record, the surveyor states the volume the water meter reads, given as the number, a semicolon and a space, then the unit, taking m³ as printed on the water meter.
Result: 16.00; m³
